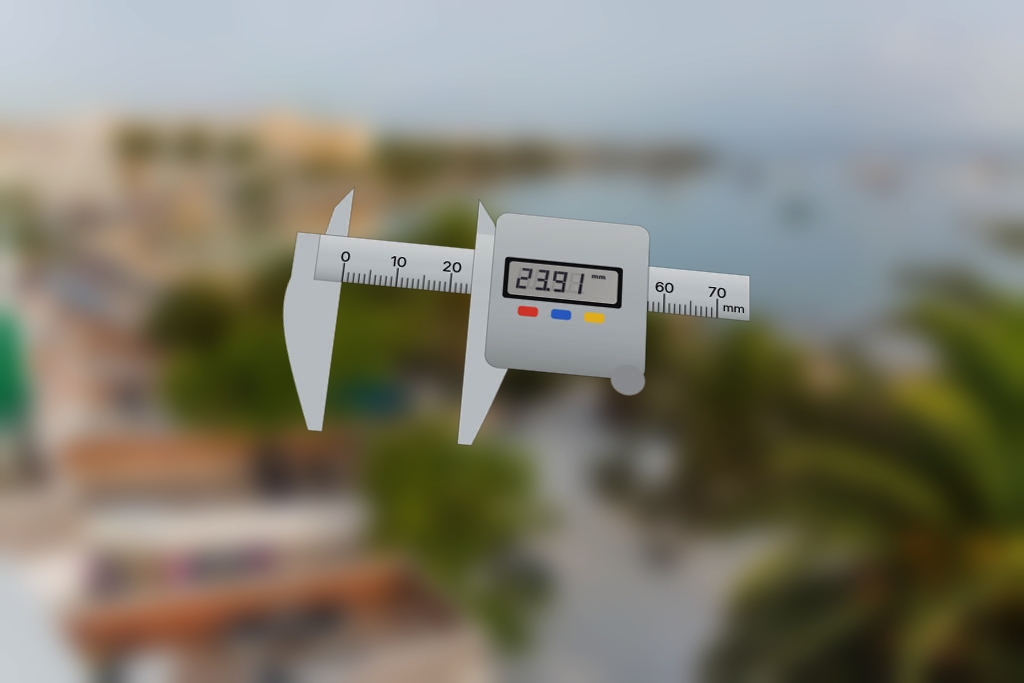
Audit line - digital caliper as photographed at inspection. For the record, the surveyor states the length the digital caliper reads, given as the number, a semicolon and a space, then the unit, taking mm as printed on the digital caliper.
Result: 23.91; mm
